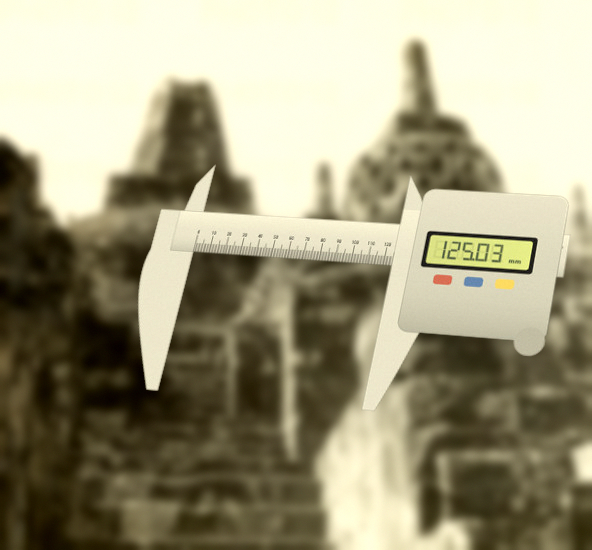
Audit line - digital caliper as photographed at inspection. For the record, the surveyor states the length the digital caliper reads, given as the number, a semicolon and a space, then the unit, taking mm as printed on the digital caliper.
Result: 125.03; mm
